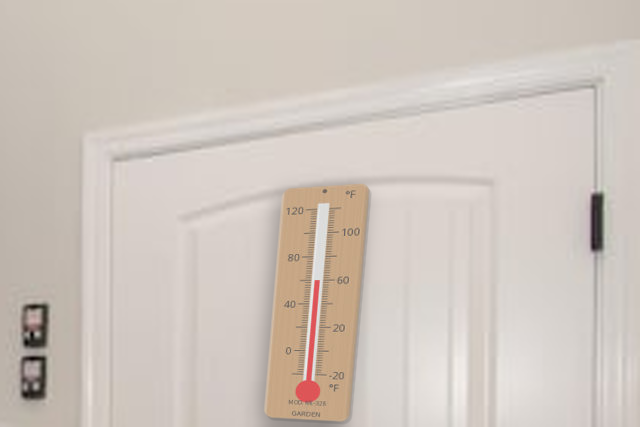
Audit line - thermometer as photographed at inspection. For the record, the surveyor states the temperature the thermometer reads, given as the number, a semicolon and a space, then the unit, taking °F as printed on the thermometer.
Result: 60; °F
